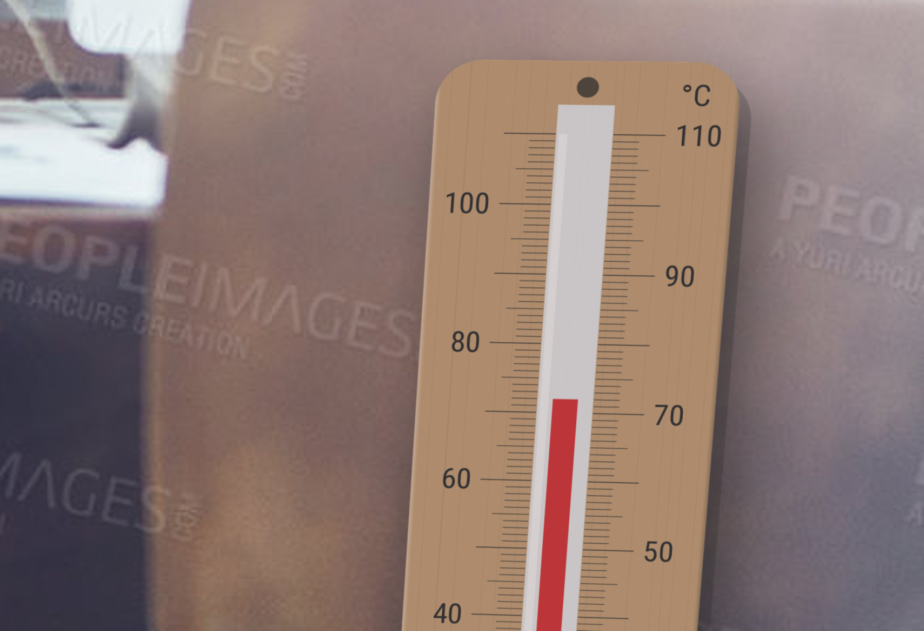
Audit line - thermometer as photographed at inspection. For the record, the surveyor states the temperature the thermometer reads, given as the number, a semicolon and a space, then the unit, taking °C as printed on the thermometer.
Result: 72; °C
